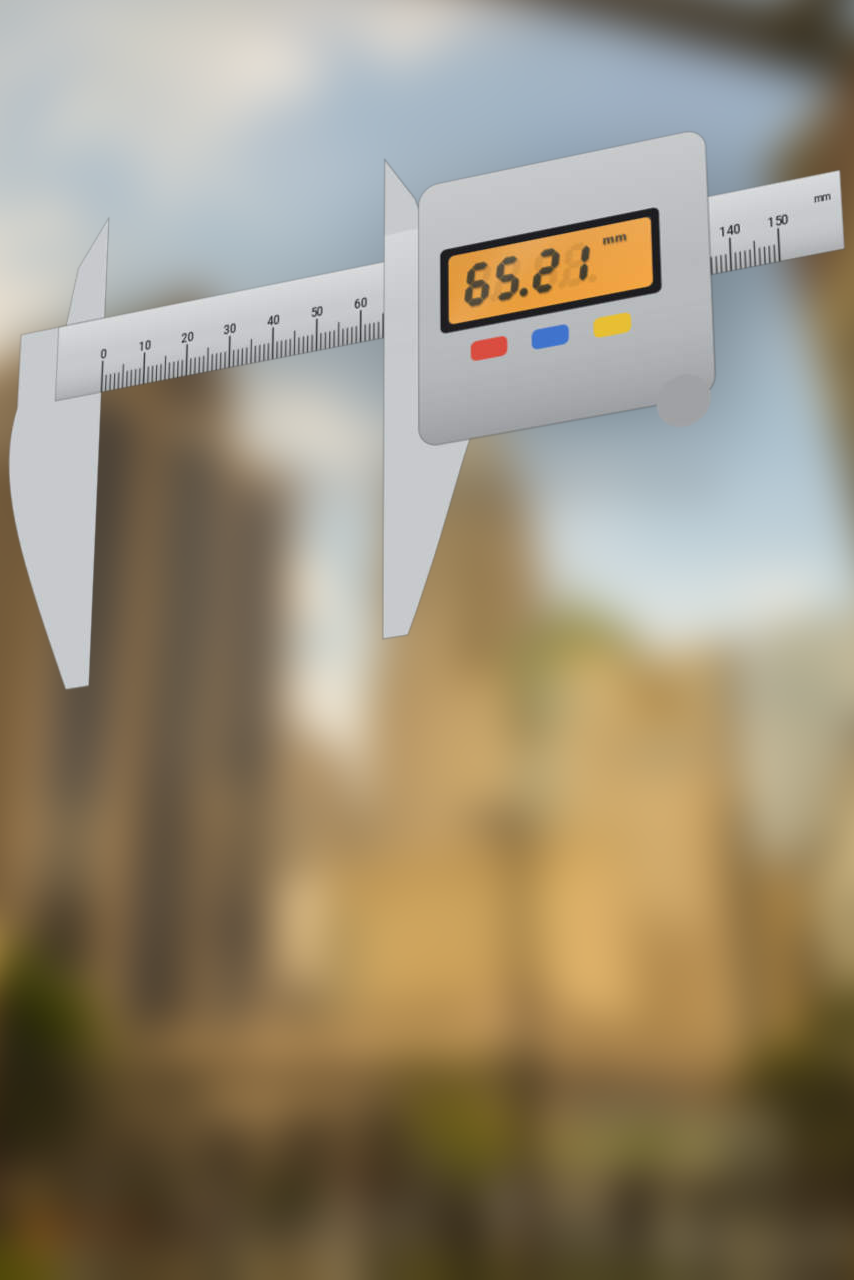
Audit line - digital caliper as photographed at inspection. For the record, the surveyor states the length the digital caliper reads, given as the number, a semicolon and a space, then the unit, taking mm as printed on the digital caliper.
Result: 65.21; mm
